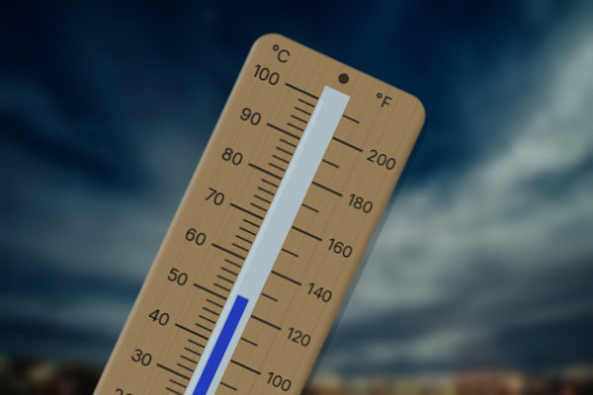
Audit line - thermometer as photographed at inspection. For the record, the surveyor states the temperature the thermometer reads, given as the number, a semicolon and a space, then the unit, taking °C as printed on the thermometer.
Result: 52; °C
